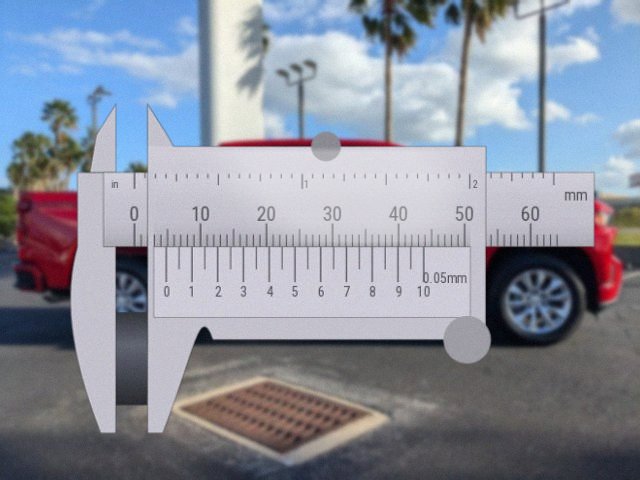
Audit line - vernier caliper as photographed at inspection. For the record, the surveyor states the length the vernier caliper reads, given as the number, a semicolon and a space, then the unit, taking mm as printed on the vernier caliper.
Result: 4.8; mm
